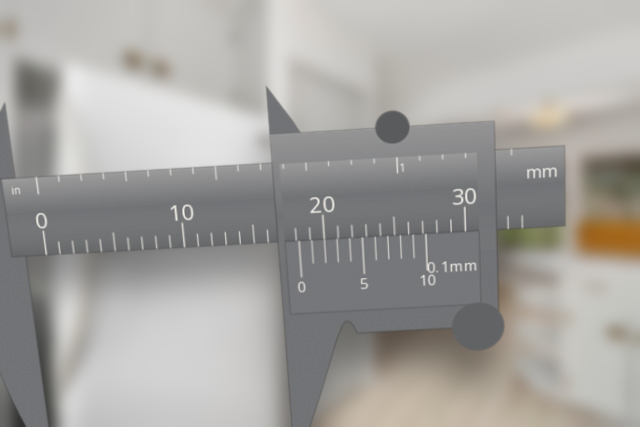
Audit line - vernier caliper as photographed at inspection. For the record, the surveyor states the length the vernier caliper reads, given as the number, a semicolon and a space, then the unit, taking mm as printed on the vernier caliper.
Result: 18.2; mm
